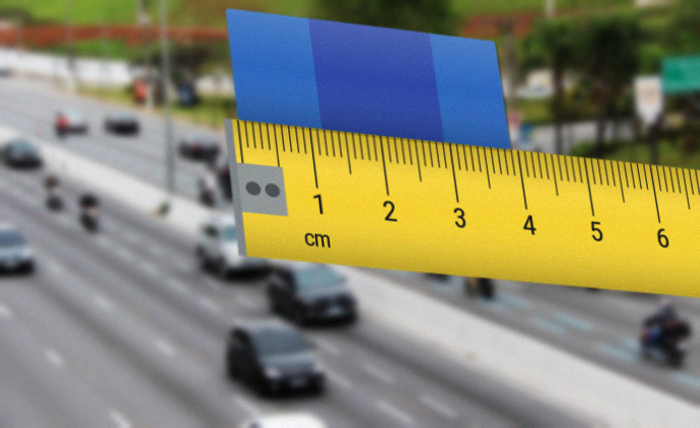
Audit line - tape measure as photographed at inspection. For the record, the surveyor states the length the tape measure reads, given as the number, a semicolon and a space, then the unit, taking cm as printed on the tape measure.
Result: 3.9; cm
